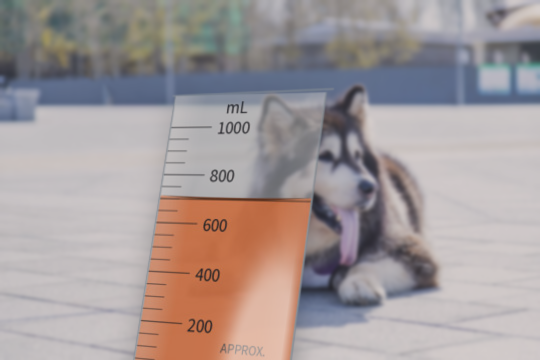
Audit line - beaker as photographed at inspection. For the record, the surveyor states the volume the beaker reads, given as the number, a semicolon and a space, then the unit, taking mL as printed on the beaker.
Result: 700; mL
